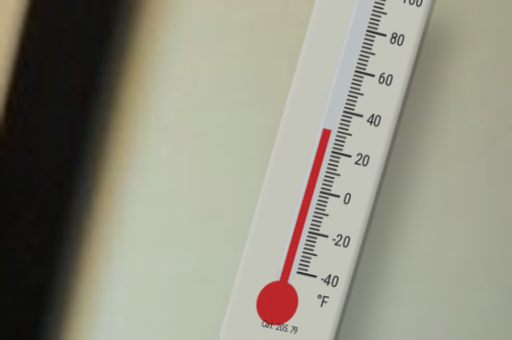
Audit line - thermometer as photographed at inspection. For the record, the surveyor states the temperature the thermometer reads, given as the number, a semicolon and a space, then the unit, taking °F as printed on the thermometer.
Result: 30; °F
